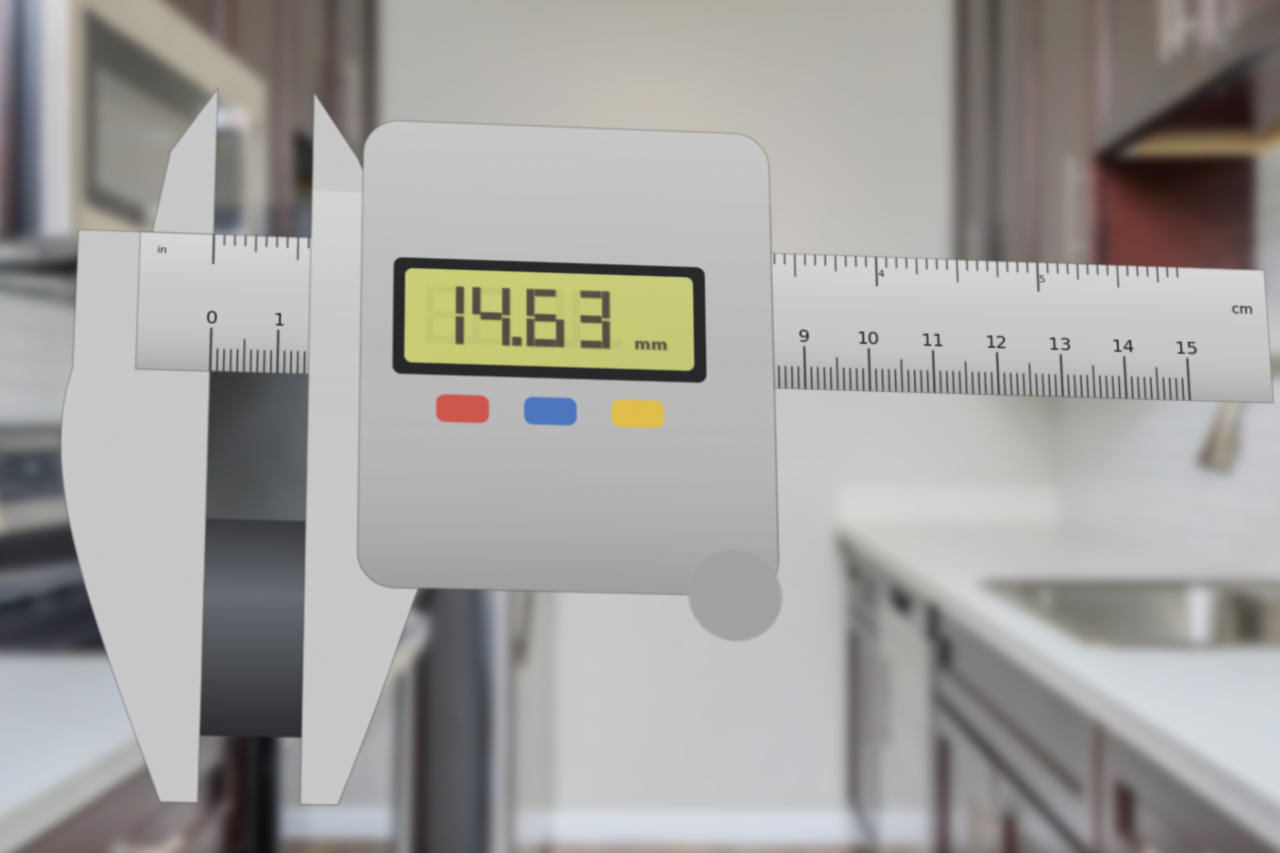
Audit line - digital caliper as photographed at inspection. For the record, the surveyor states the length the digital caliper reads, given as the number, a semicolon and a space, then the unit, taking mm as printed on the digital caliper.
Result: 14.63; mm
